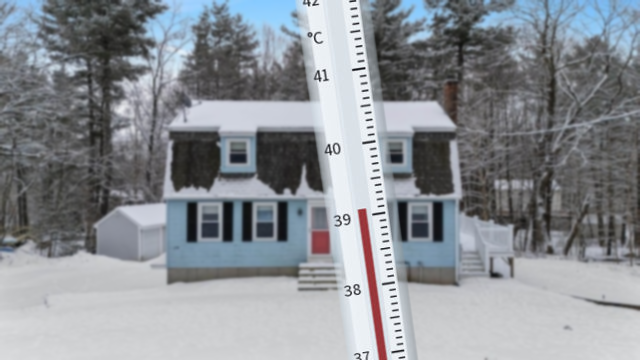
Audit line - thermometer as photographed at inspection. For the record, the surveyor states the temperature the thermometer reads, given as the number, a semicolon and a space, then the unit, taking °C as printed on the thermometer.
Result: 39.1; °C
